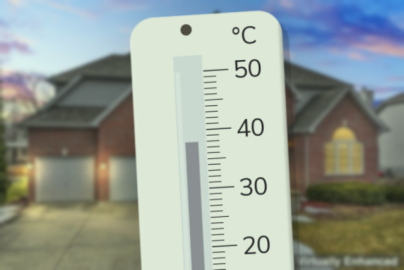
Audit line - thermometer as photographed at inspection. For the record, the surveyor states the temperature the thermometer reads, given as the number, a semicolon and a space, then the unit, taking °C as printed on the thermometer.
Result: 38; °C
